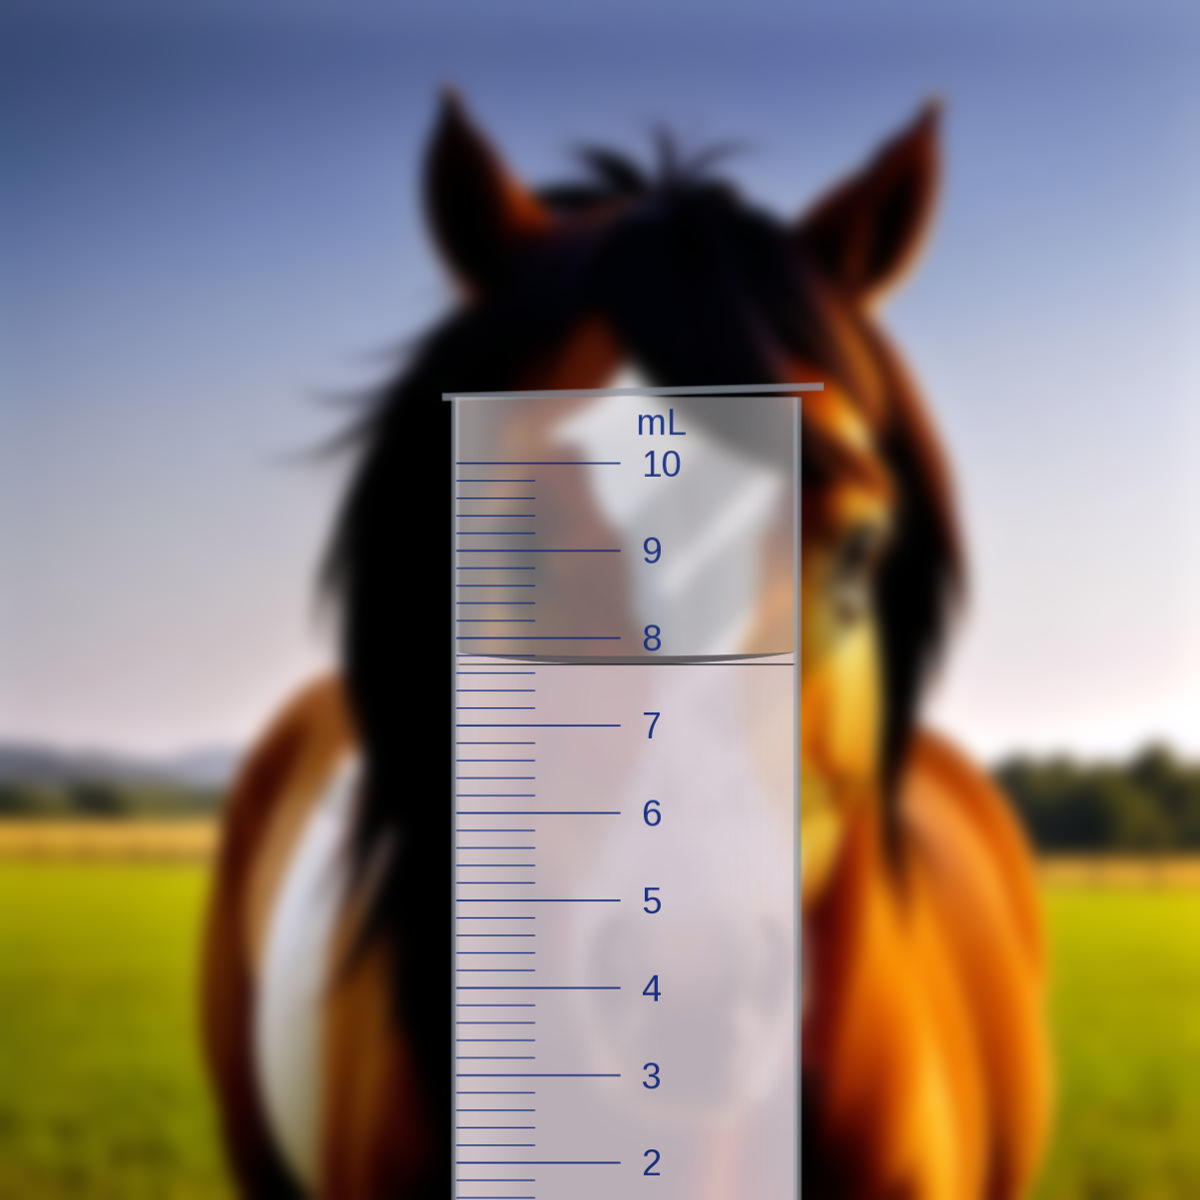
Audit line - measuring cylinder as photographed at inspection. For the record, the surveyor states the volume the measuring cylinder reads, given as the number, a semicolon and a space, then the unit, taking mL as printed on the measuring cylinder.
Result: 7.7; mL
